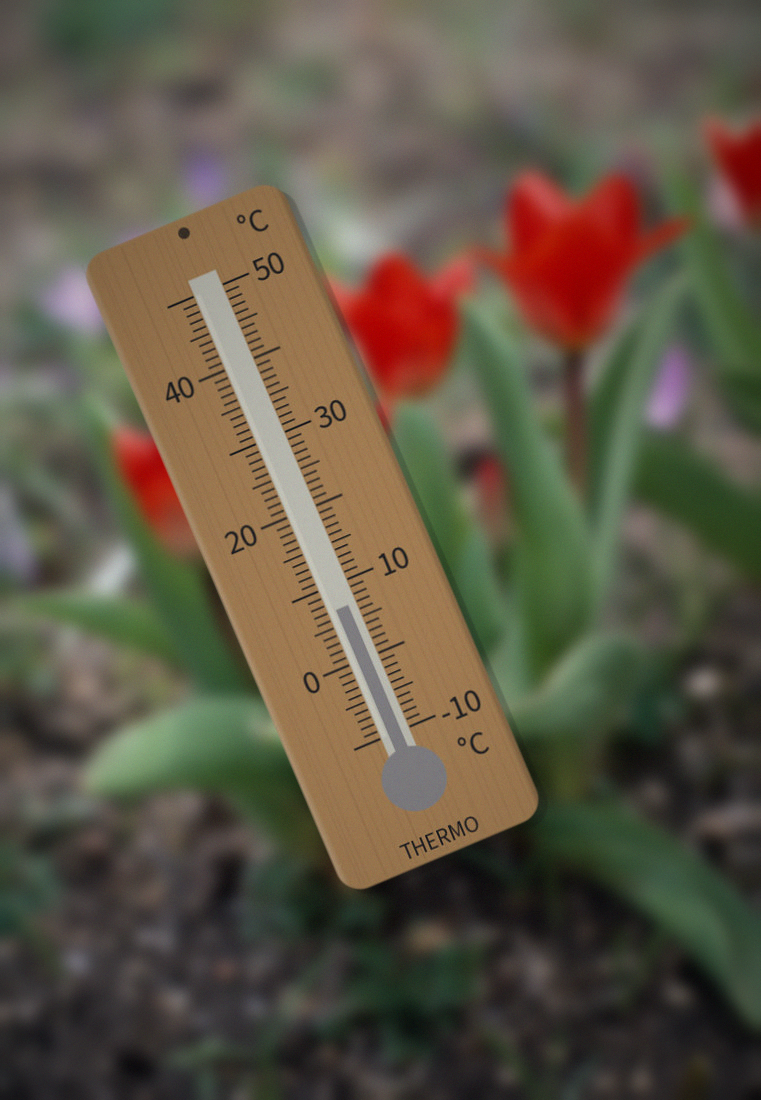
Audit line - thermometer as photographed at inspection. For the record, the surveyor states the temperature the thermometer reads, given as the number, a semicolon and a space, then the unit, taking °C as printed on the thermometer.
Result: 7; °C
